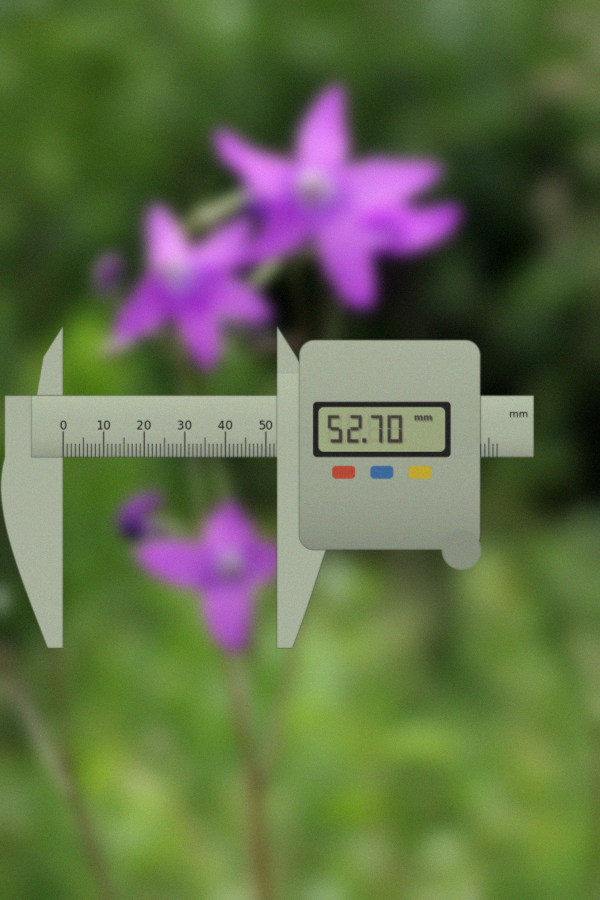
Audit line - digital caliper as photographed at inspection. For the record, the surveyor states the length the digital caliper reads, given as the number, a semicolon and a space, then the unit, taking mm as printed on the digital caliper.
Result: 52.70; mm
